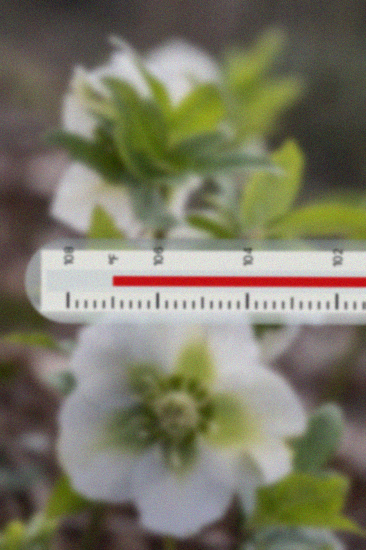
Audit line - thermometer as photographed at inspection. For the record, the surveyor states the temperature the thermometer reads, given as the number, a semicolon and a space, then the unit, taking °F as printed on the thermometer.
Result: 107; °F
